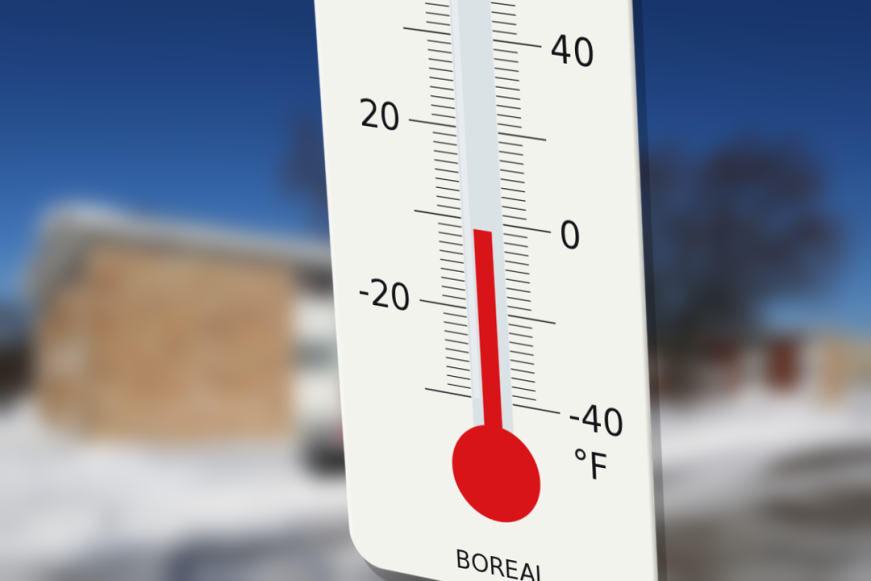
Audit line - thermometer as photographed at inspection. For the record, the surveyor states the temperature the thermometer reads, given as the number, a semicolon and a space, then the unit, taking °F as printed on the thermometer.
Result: -2; °F
